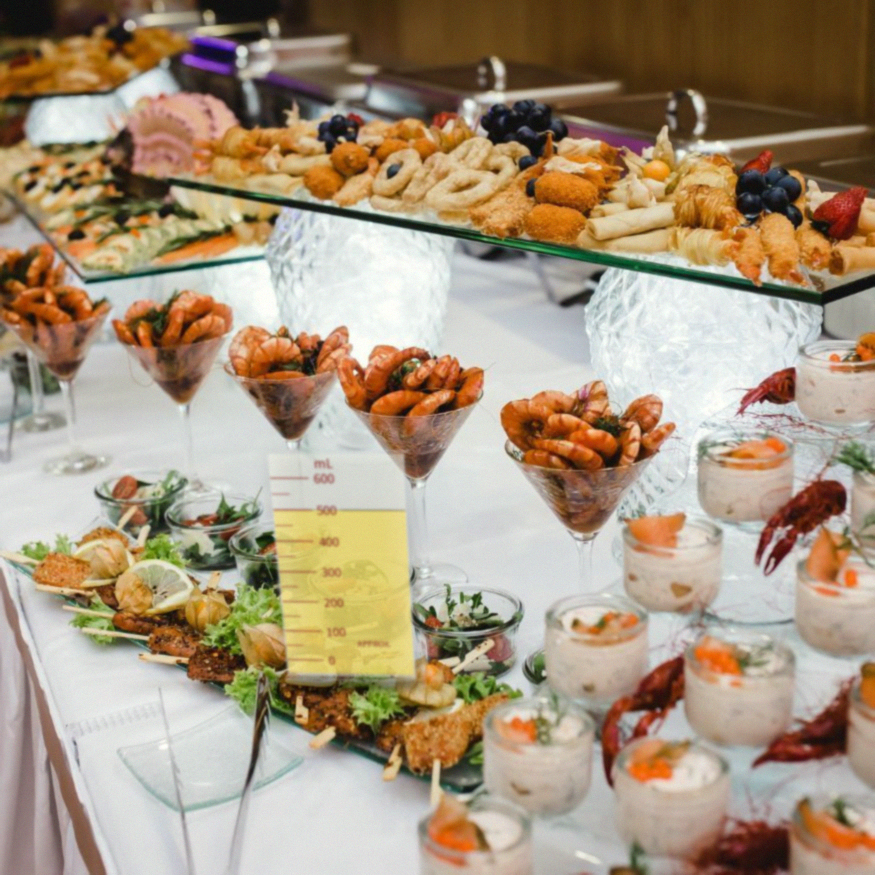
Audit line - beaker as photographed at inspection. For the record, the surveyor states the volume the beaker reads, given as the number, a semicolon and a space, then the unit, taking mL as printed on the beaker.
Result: 500; mL
